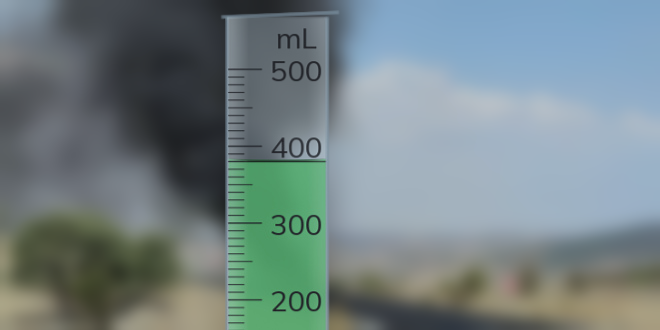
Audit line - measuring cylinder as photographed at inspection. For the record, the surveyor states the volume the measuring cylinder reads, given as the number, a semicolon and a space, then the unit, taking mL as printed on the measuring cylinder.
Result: 380; mL
